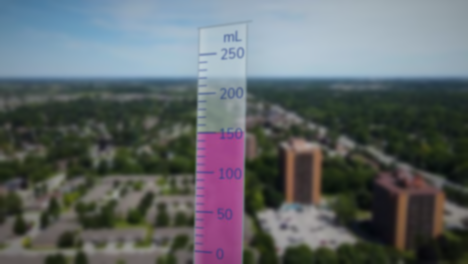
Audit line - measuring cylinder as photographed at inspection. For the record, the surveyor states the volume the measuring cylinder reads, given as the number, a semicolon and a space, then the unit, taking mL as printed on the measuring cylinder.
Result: 150; mL
